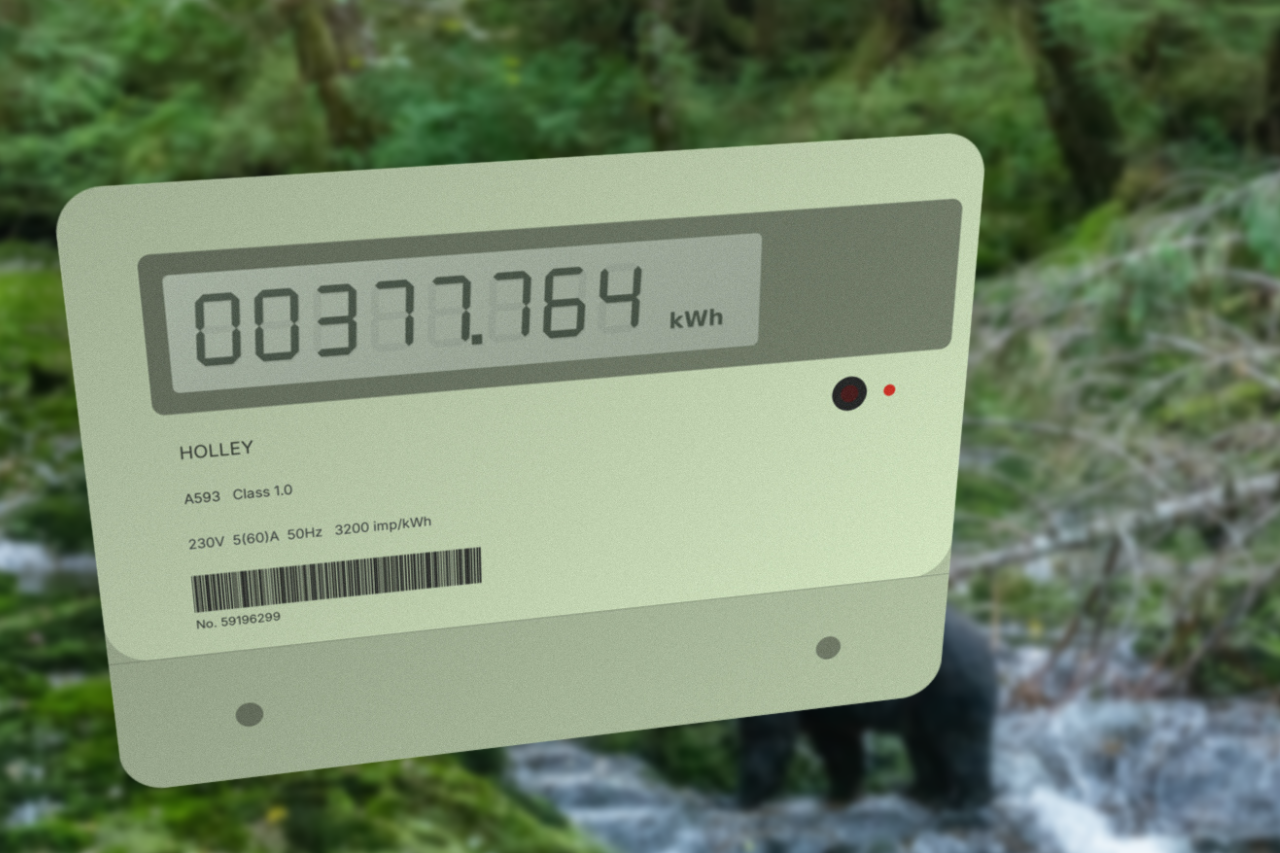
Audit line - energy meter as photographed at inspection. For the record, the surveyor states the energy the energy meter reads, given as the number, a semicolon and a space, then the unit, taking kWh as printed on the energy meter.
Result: 377.764; kWh
